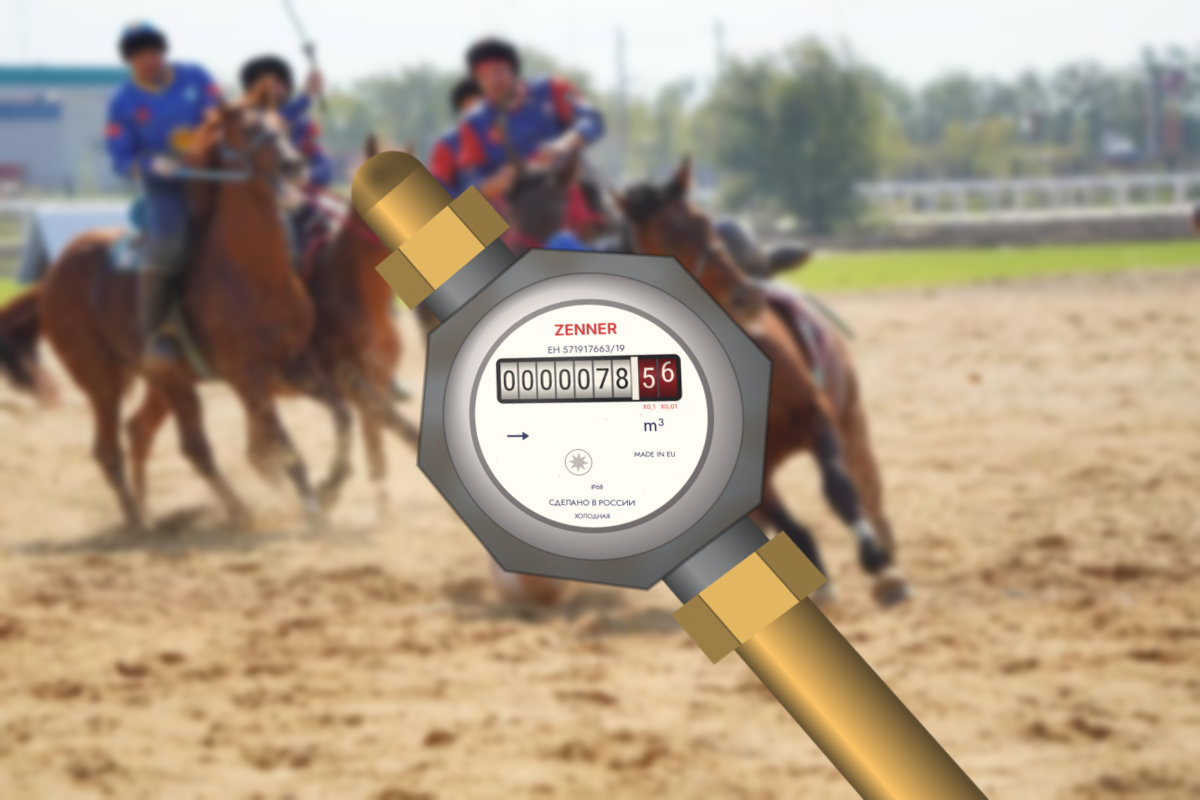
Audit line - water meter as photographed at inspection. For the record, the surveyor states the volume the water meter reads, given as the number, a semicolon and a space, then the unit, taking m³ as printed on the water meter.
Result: 78.56; m³
